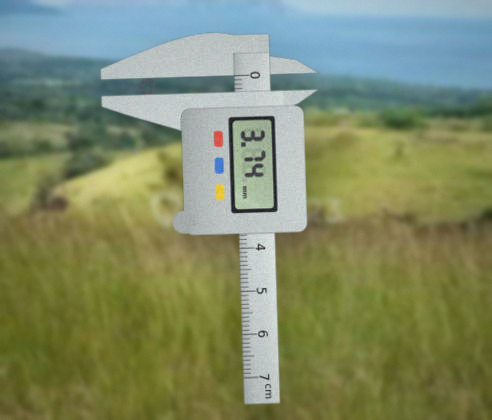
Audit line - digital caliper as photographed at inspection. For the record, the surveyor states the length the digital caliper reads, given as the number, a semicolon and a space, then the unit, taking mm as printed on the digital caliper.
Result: 3.74; mm
